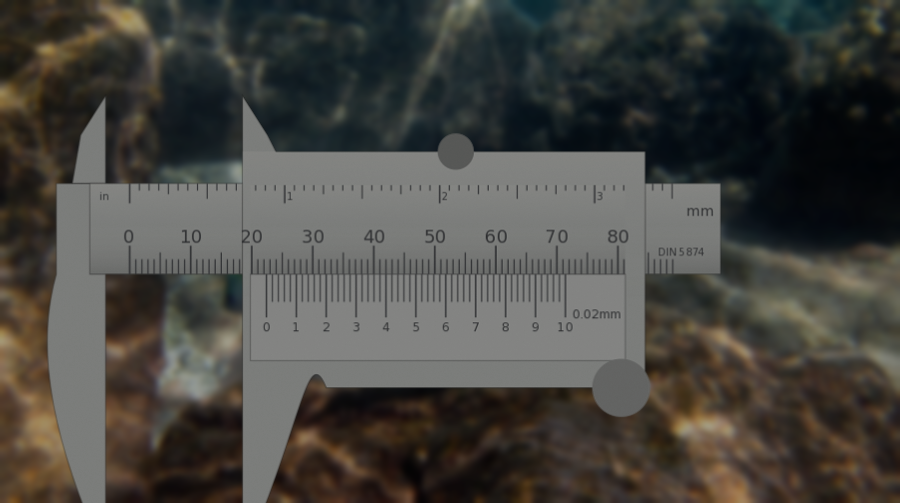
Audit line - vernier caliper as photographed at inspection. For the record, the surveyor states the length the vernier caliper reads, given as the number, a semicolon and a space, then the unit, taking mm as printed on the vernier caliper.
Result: 22.4; mm
